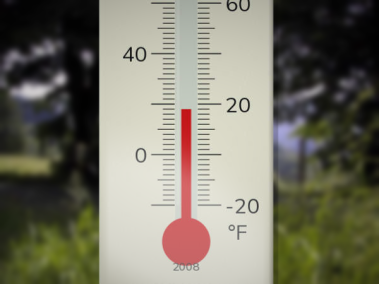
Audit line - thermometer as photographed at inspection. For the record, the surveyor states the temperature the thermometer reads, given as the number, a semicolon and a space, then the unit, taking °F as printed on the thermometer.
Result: 18; °F
